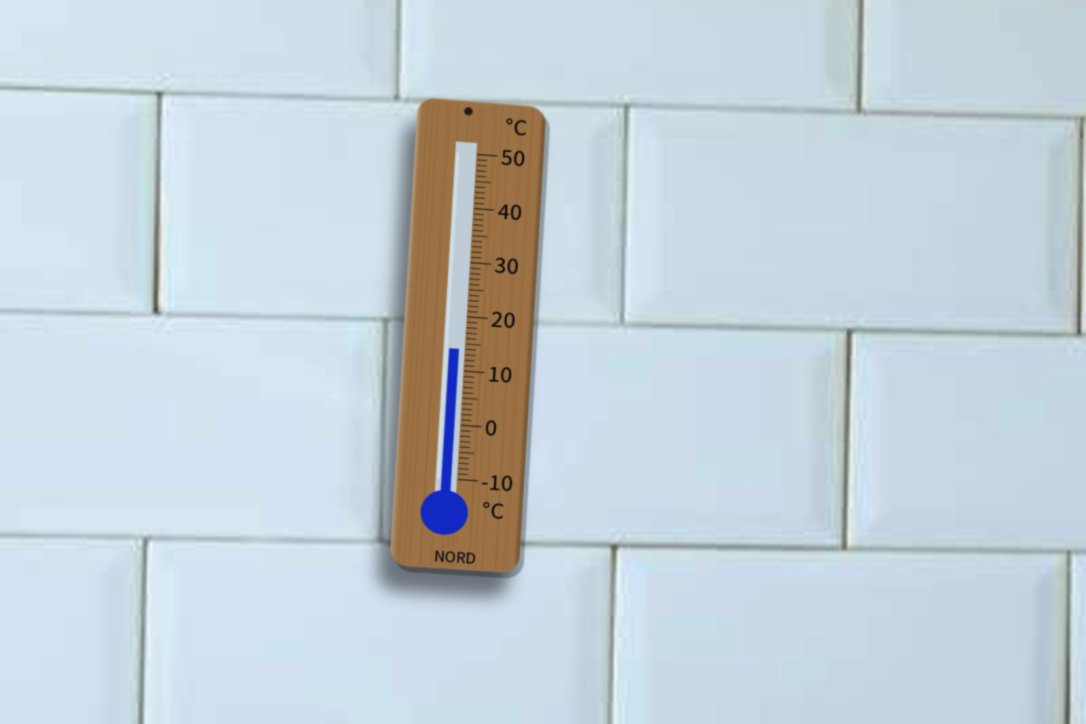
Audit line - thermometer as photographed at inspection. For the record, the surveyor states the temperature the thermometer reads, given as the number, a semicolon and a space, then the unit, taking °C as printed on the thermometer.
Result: 14; °C
